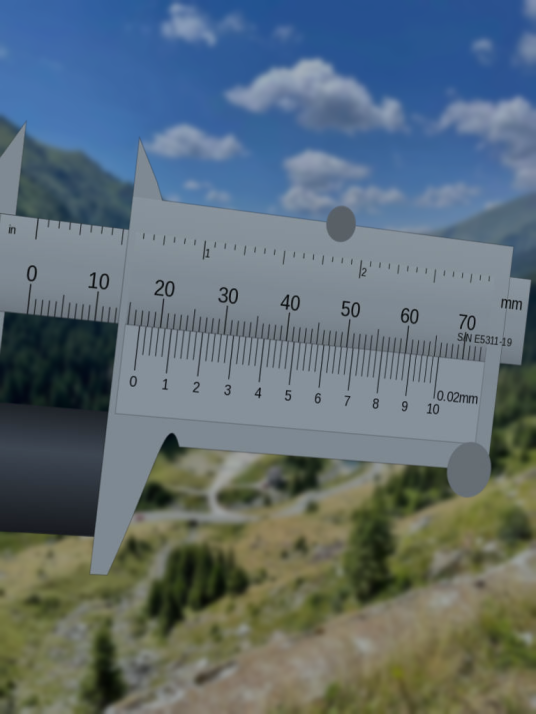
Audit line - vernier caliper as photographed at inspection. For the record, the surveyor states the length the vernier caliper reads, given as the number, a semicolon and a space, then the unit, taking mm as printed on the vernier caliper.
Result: 16.8; mm
